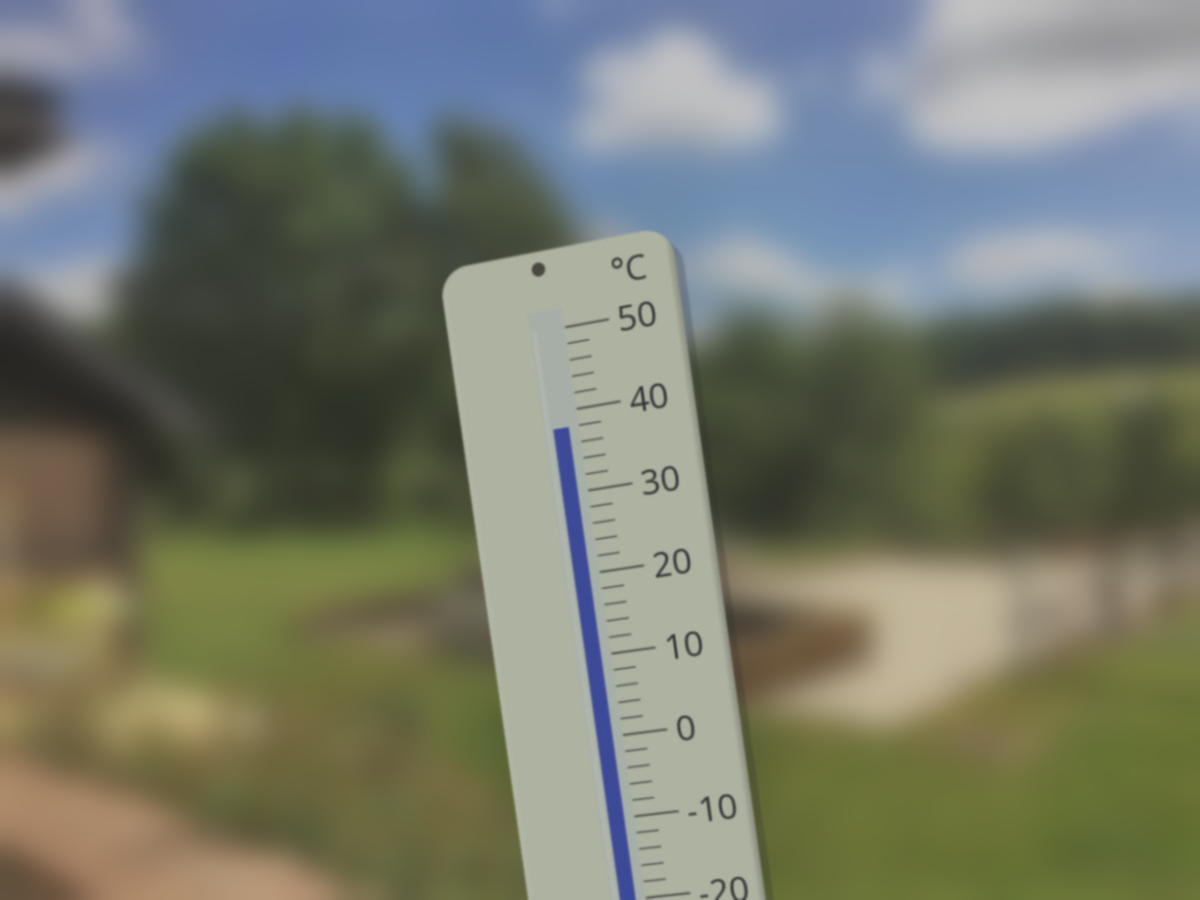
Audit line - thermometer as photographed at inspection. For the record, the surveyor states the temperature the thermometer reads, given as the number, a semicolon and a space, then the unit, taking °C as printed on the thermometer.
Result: 38; °C
